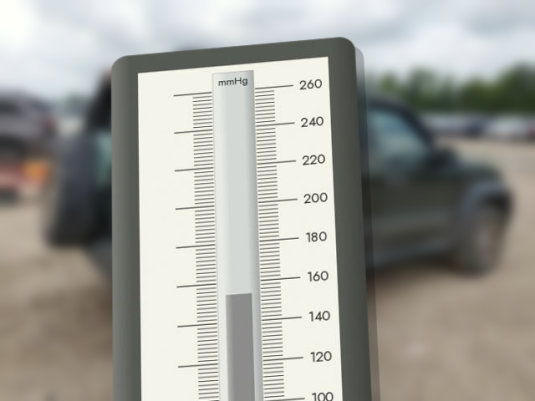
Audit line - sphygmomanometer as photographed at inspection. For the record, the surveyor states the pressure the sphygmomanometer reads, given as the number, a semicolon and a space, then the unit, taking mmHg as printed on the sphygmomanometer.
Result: 154; mmHg
